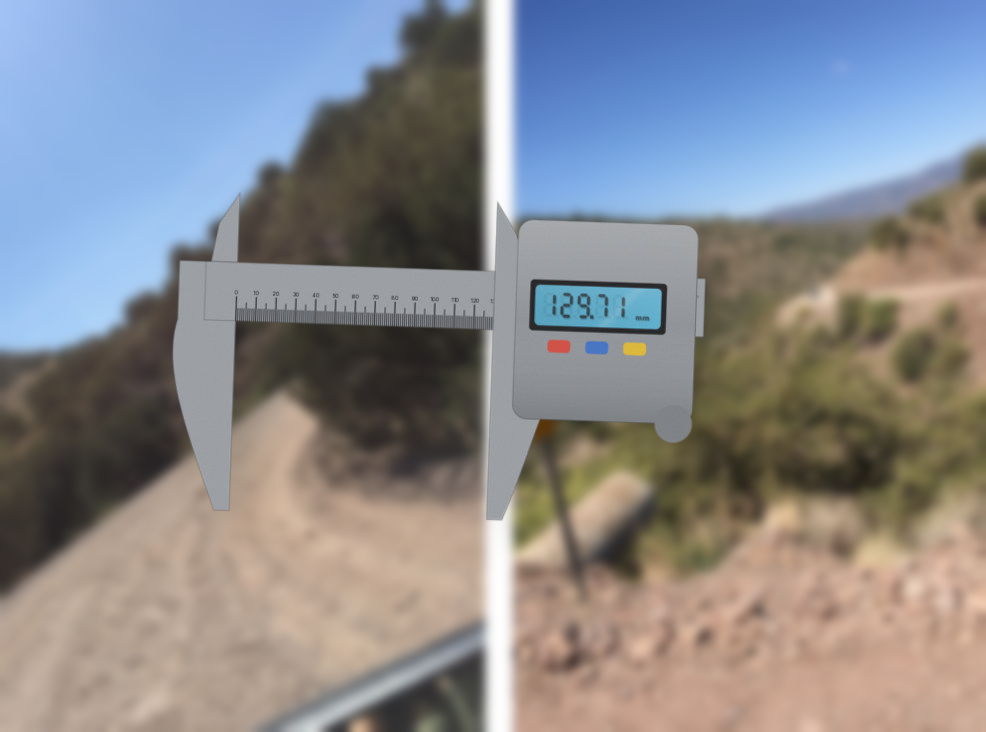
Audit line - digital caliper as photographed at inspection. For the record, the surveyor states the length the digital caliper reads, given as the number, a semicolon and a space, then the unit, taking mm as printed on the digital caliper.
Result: 129.71; mm
